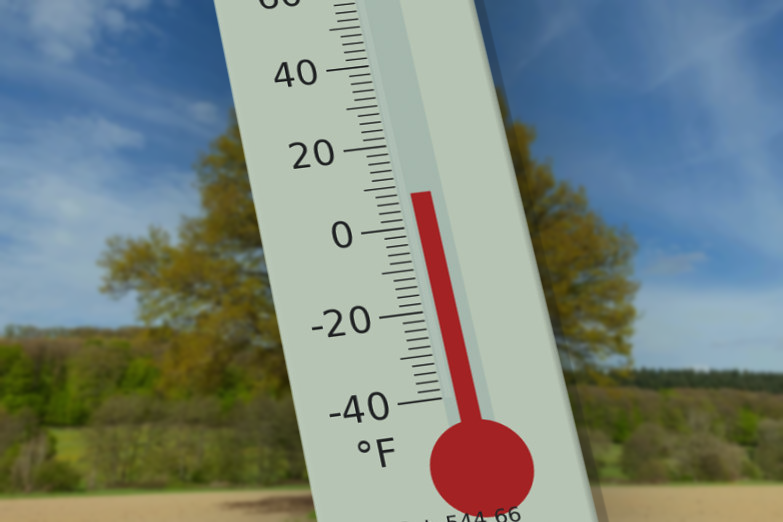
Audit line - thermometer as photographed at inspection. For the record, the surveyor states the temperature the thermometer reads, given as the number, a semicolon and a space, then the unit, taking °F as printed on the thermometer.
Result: 8; °F
